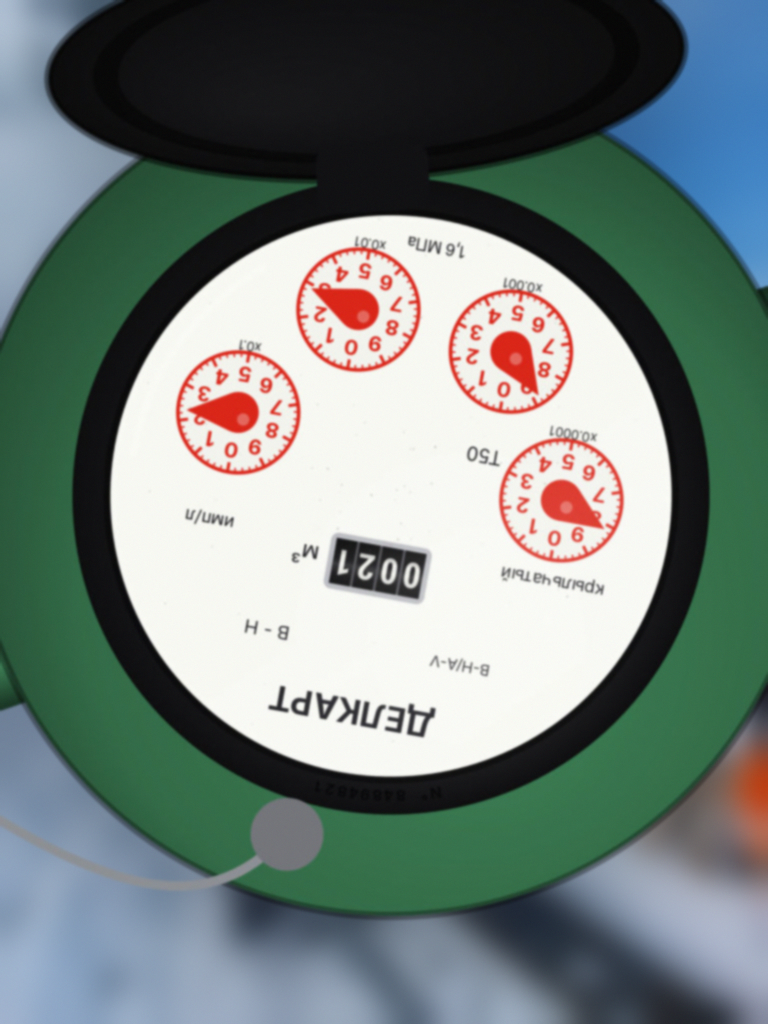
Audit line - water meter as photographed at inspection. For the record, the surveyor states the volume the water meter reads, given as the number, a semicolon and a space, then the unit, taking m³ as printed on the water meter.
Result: 21.2288; m³
